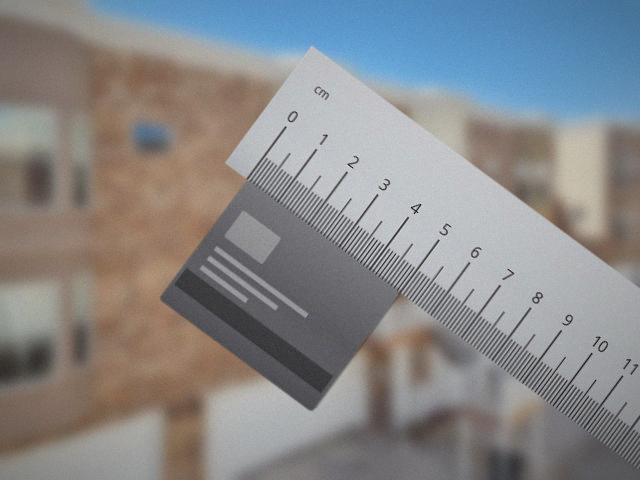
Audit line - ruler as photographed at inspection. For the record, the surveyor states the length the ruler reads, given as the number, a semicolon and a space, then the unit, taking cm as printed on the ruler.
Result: 5; cm
